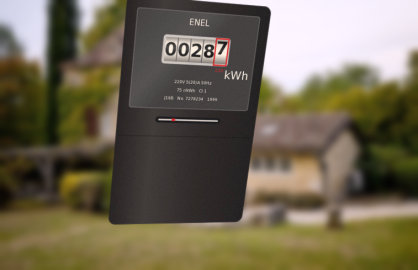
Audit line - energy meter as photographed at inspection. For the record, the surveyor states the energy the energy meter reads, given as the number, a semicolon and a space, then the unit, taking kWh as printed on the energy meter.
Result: 28.7; kWh
